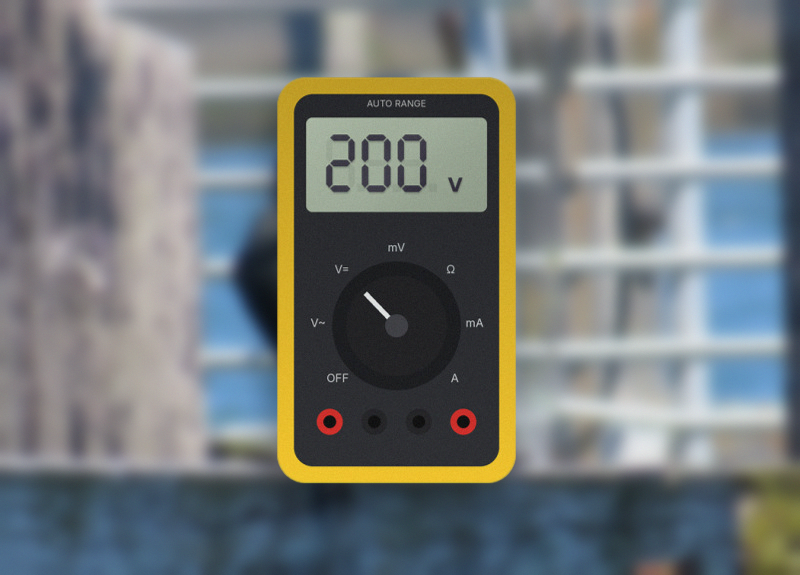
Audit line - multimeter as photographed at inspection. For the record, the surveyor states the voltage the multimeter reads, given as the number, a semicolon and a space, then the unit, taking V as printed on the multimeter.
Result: 200; V
